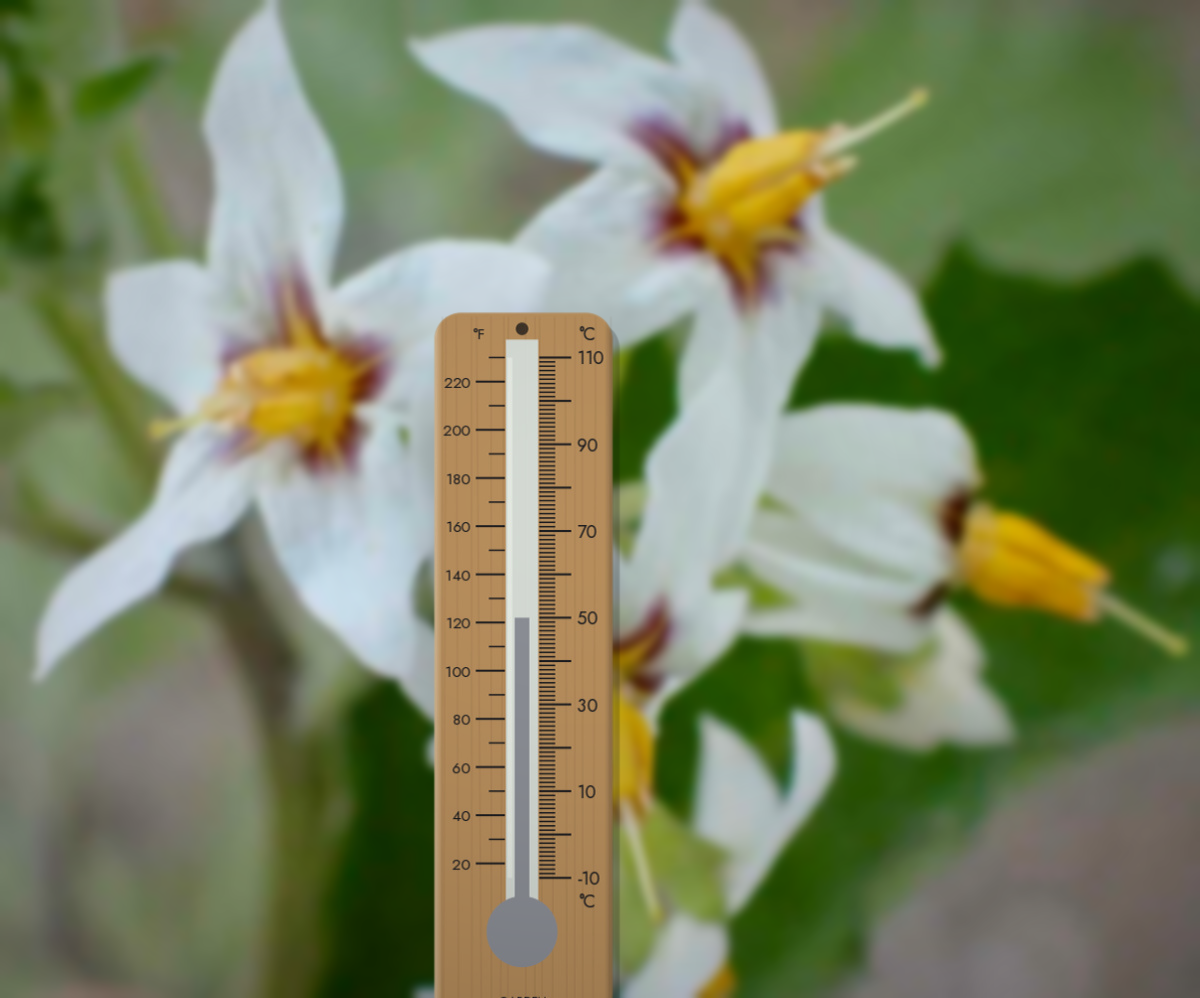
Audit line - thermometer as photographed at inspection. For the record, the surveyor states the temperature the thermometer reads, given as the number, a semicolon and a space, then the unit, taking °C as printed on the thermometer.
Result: 50; °C
